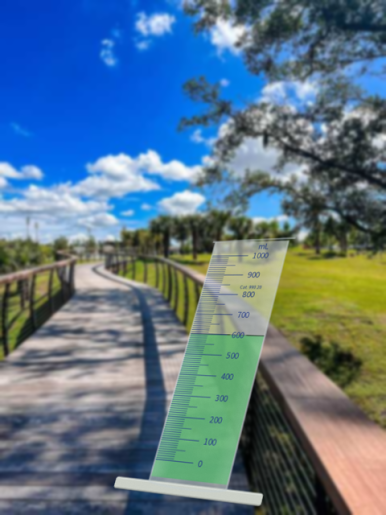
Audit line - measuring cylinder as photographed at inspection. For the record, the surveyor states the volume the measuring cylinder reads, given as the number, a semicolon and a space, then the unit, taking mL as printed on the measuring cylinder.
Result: 600; mL
